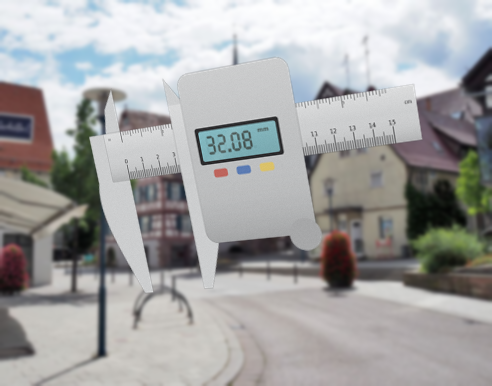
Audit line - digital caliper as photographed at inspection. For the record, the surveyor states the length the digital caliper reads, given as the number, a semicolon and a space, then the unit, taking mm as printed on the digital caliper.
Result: 32.08; mm
